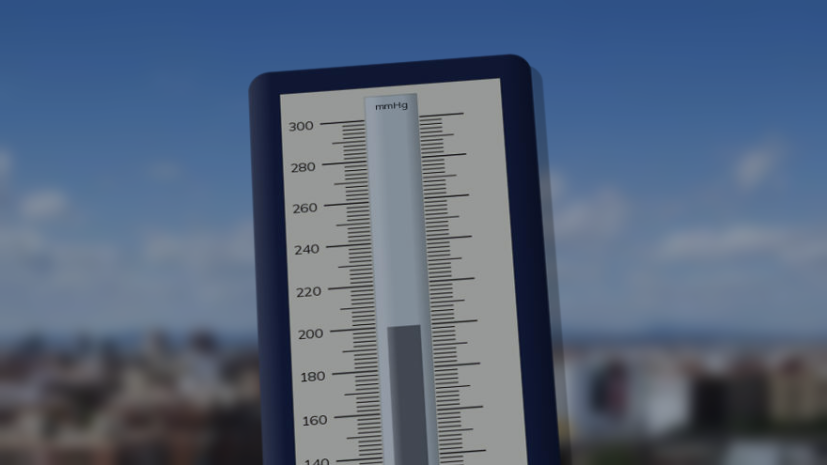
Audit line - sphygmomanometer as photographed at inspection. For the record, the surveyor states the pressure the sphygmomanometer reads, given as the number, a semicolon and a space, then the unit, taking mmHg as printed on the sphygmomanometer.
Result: 200; mmHg
